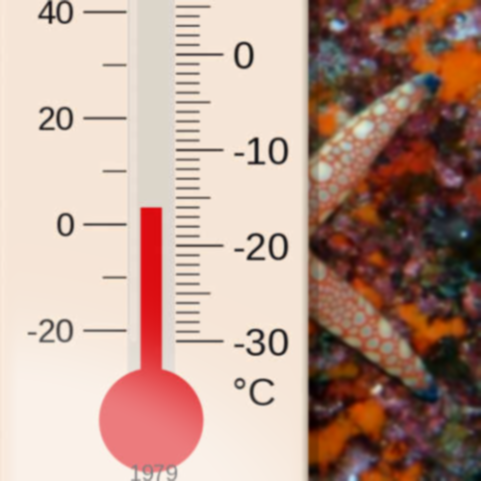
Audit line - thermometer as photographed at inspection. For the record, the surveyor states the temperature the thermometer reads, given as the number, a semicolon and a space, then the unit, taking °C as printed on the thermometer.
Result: -16; °C
